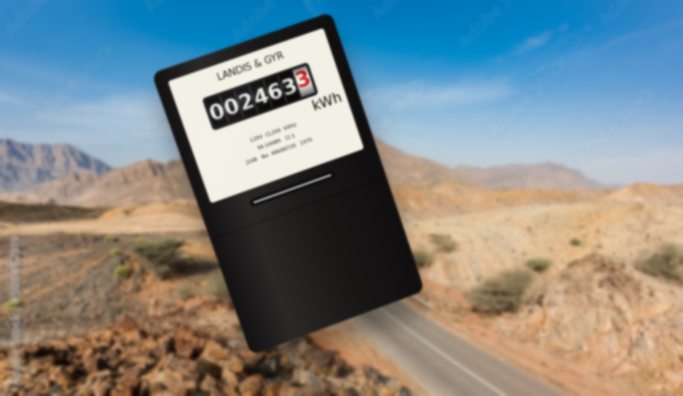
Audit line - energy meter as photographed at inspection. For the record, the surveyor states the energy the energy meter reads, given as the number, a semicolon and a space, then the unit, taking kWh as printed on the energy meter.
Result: 2463.3; kWh
